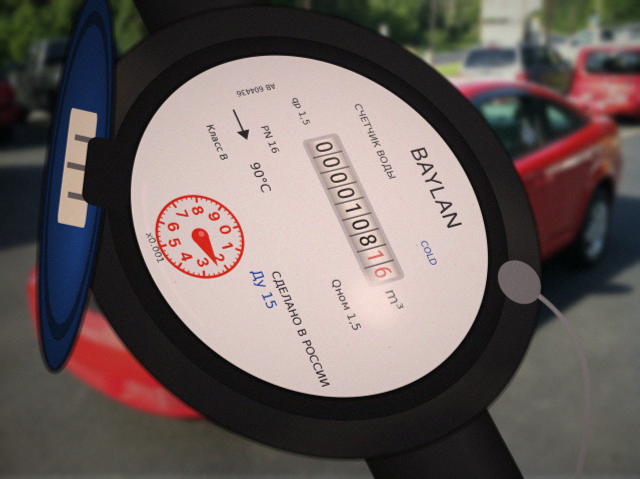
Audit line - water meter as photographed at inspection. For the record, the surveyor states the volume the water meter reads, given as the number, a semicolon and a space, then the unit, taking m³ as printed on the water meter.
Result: 108.162; m³
